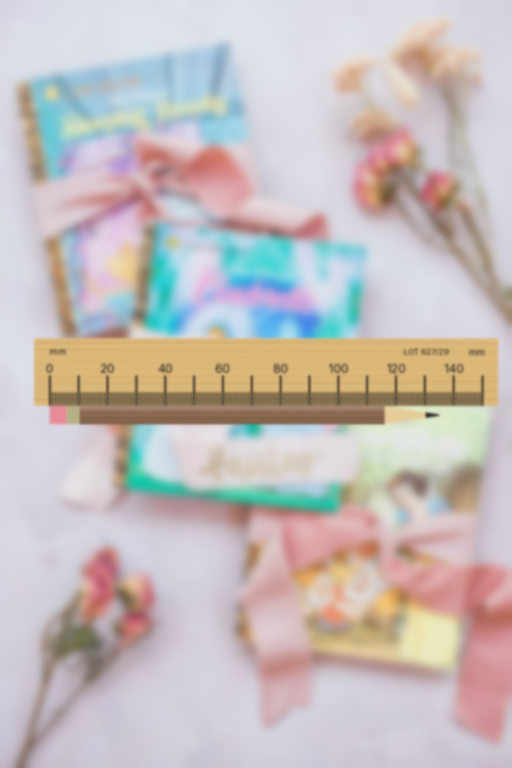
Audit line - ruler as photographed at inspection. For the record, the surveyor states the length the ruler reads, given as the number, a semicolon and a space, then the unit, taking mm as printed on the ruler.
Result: 135; mm
